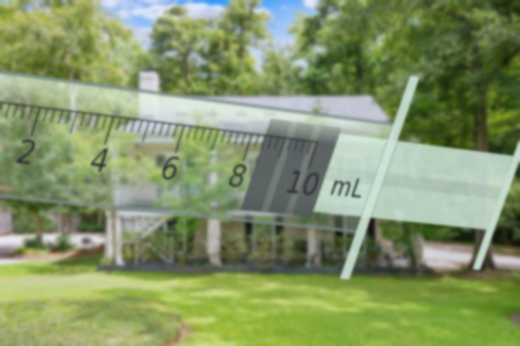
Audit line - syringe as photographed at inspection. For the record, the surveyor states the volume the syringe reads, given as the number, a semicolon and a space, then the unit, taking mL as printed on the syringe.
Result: 8.4; mL
